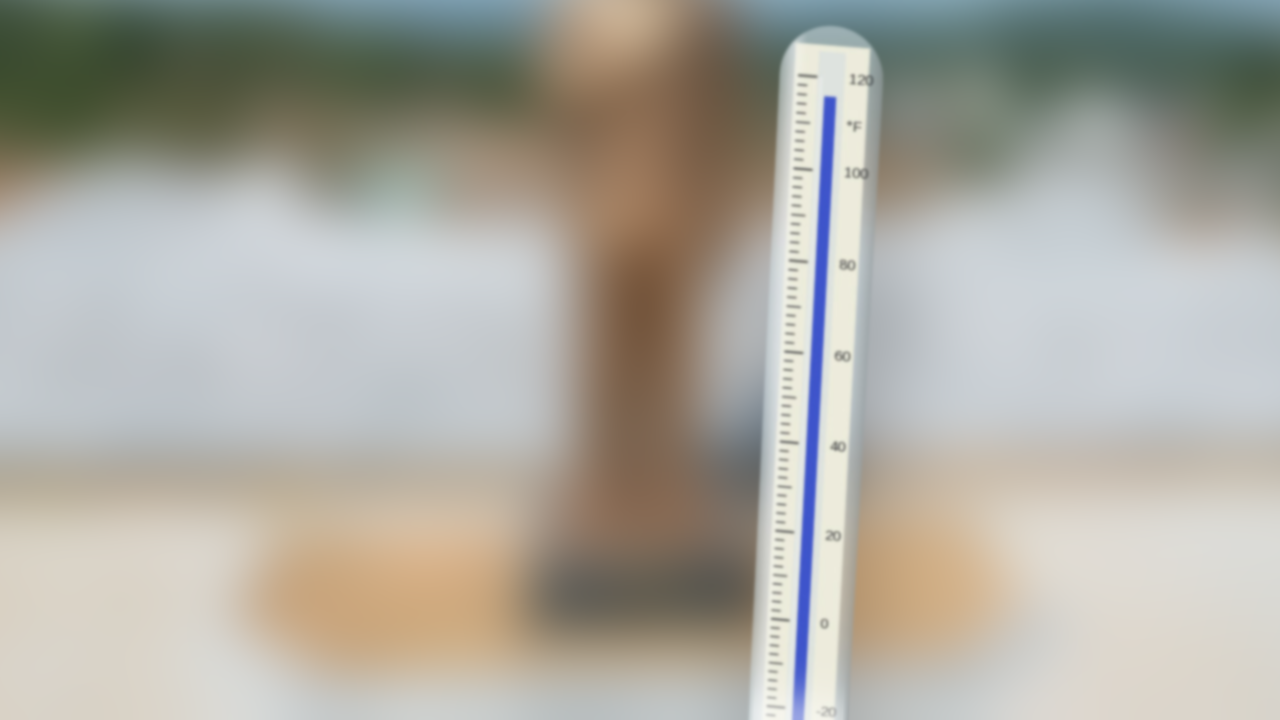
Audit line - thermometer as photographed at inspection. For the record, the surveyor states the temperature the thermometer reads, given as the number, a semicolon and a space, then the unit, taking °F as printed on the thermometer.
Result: 116; °F
